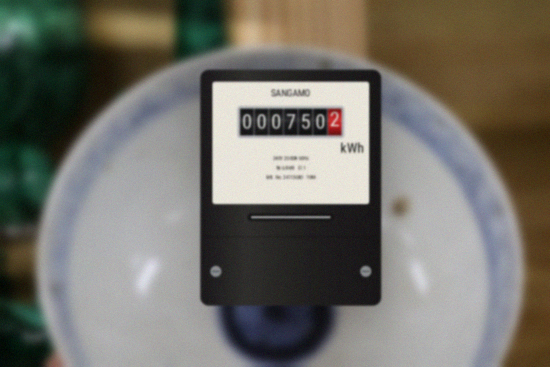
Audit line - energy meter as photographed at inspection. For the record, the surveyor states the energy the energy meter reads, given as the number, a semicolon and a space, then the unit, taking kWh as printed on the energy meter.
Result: 750.2; kWh
